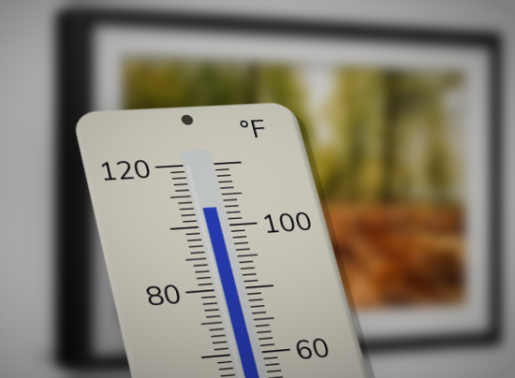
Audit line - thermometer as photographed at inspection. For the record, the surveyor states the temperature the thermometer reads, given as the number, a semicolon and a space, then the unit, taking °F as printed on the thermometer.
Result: 106; °F
